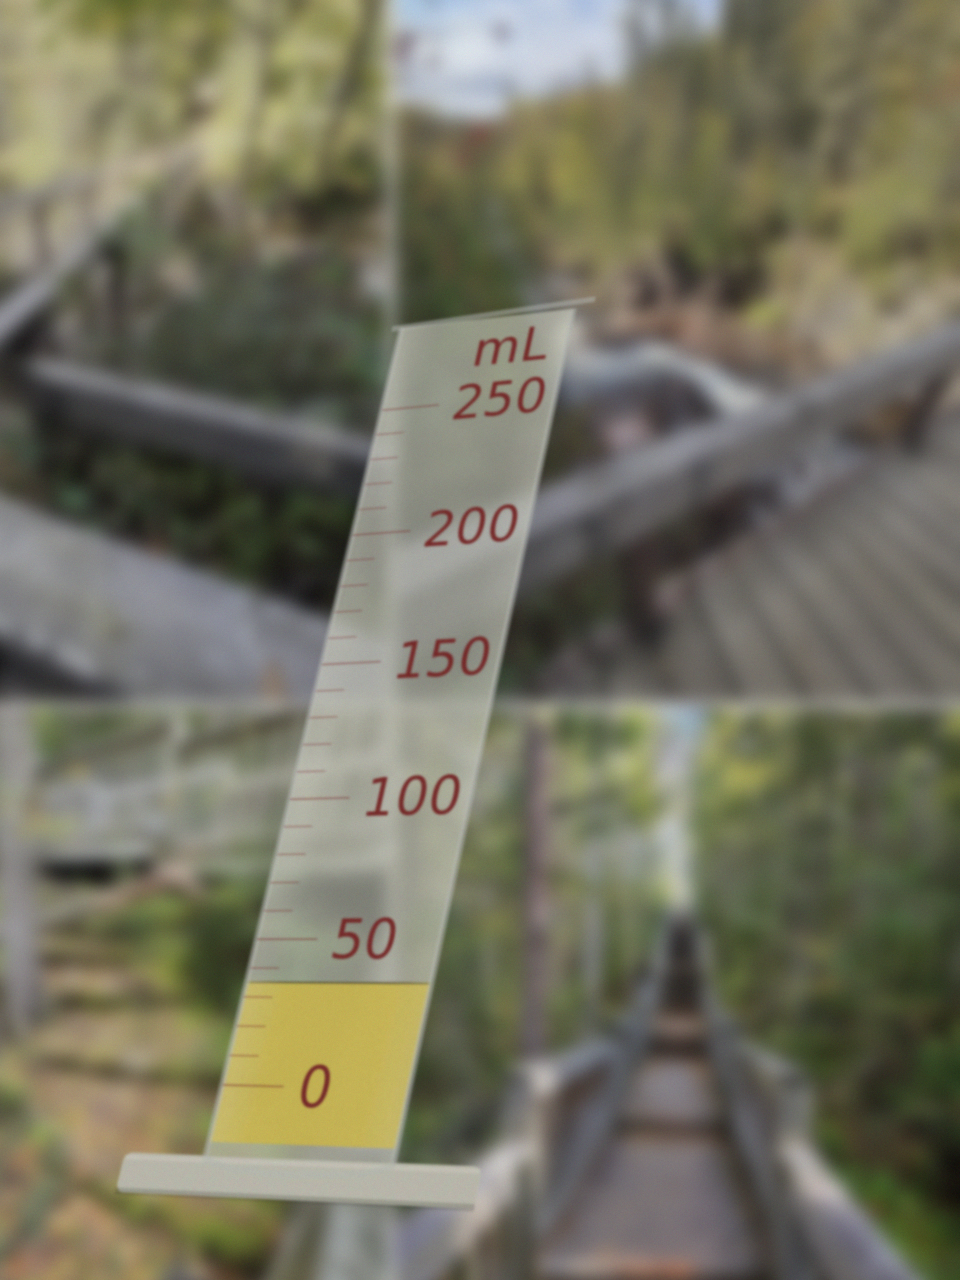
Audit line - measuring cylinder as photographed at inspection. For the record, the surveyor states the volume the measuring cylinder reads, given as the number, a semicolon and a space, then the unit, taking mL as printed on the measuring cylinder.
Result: 35; mL
